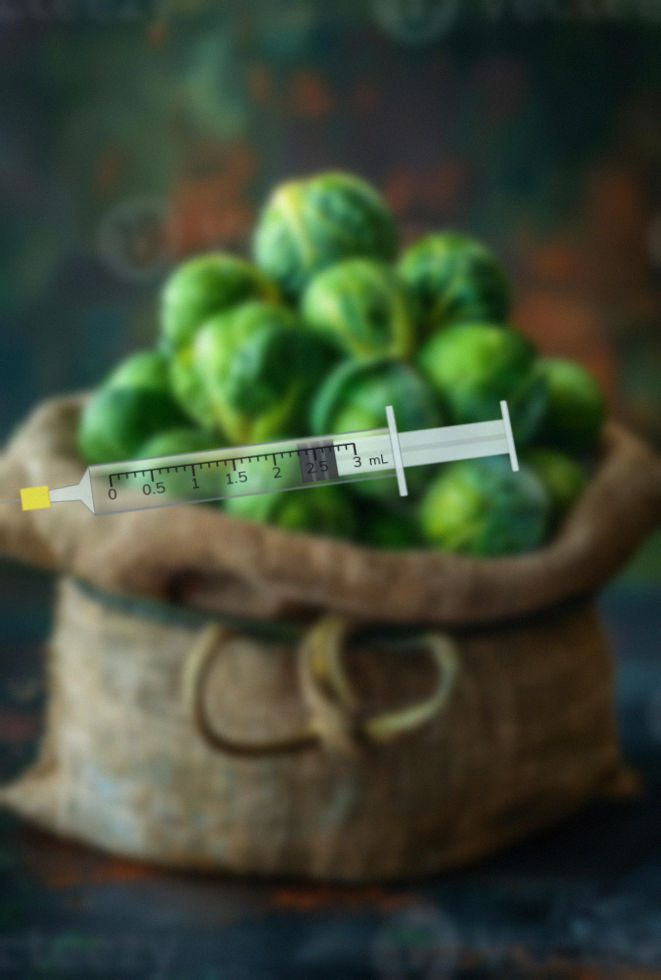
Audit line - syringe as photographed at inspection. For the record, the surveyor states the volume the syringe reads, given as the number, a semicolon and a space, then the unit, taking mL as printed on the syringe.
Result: 2.3; mL
